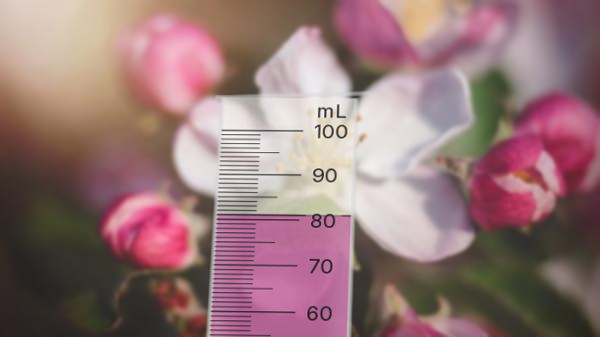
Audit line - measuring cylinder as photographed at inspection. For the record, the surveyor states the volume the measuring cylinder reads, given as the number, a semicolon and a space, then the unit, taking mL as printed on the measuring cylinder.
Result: 81; mL
